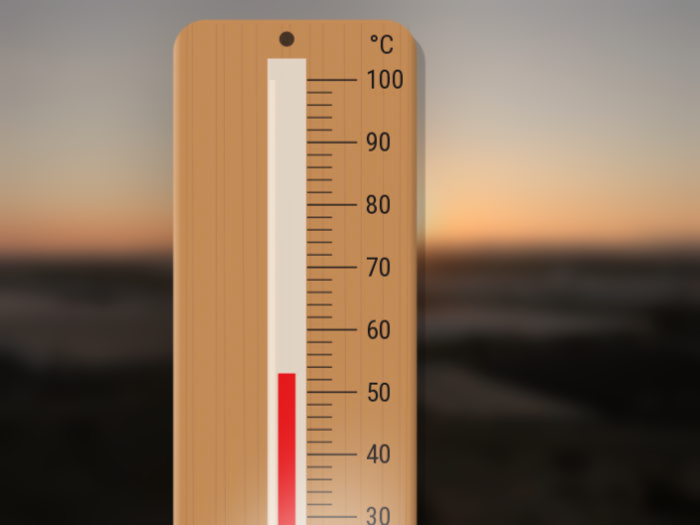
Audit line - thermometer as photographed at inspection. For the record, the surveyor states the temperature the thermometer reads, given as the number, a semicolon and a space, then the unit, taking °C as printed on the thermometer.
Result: 53; °C
